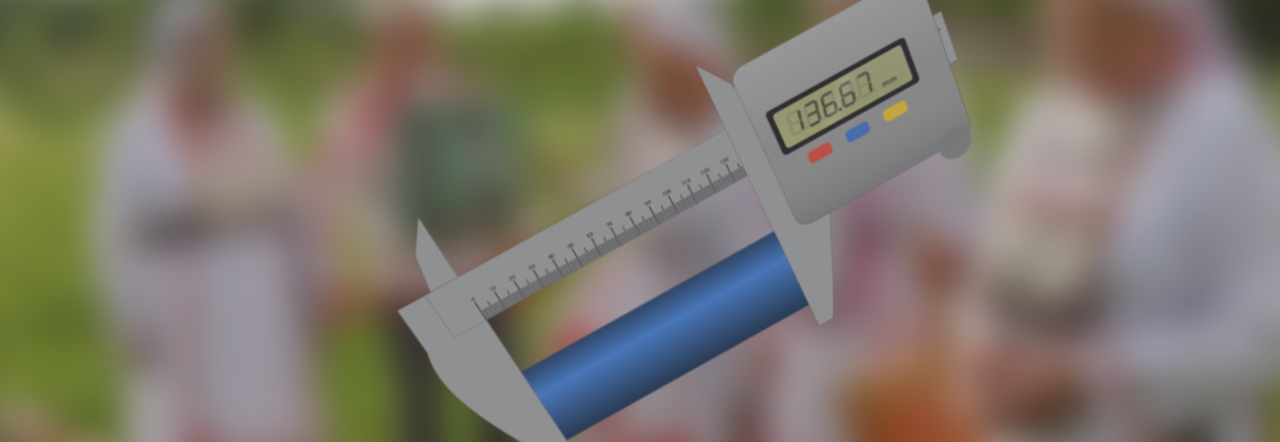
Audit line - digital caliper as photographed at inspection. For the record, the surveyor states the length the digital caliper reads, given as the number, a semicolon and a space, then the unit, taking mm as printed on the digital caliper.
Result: 136.67; mm
